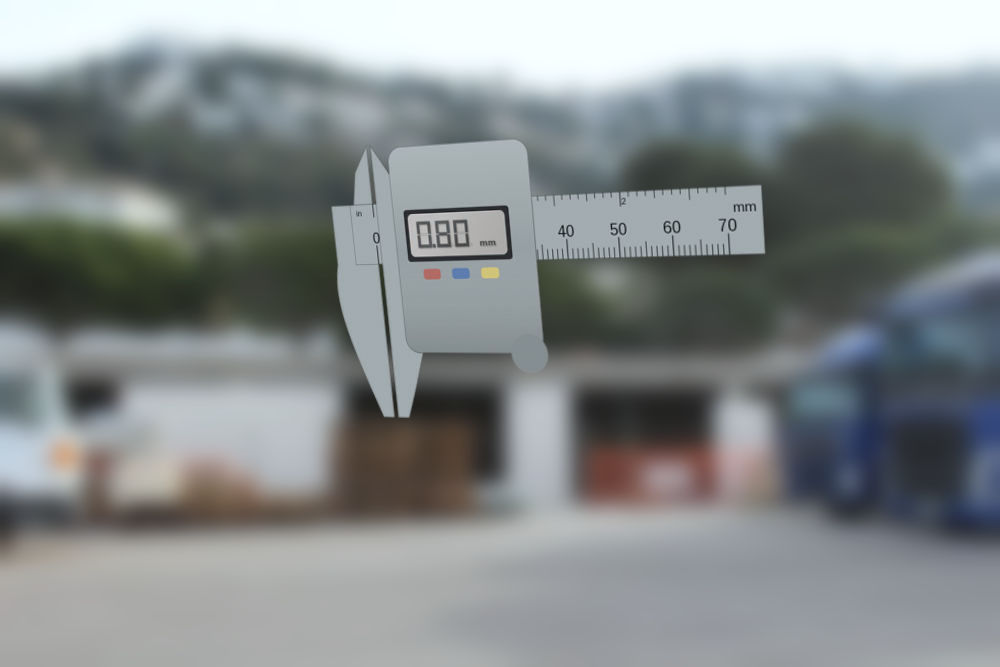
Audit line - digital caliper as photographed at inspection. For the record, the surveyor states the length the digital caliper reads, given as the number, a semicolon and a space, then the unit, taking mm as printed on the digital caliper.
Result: 0.80; mm
